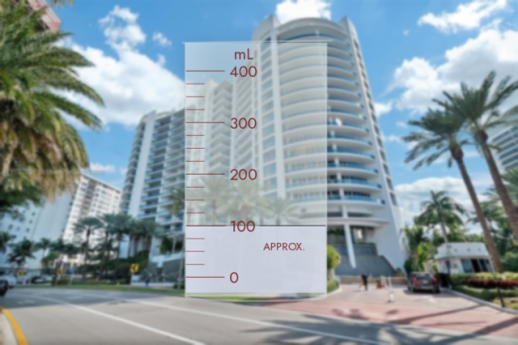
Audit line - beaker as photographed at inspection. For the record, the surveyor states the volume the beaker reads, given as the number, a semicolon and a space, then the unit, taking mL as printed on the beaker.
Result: 100; mL
